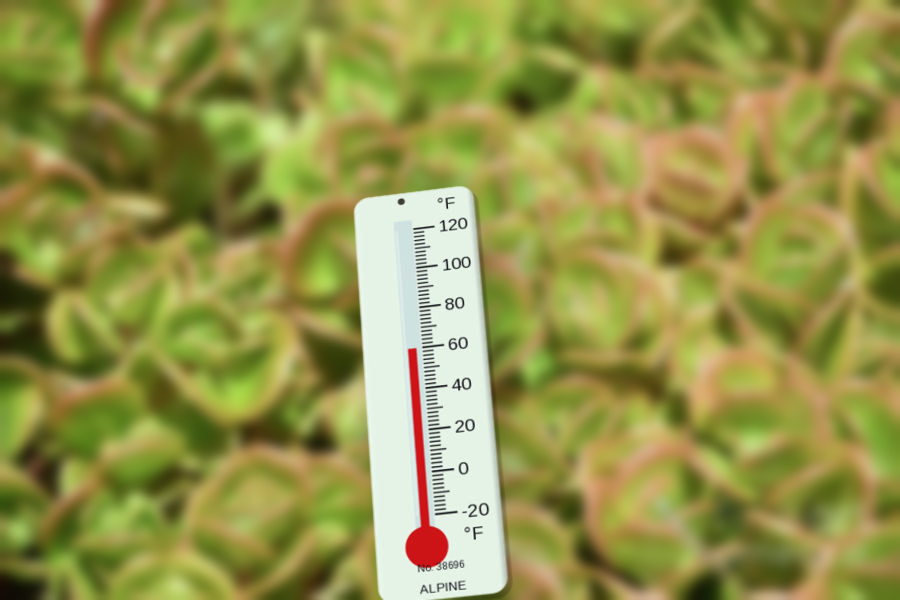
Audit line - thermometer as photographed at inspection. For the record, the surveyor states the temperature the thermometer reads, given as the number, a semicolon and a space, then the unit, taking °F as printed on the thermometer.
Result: 60; °F
